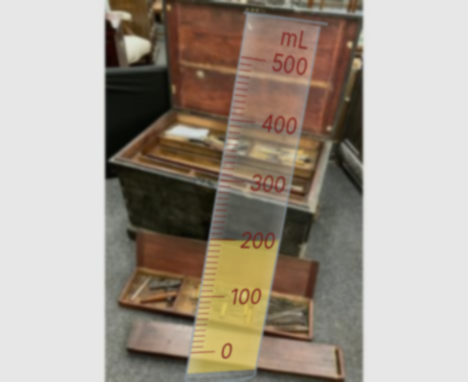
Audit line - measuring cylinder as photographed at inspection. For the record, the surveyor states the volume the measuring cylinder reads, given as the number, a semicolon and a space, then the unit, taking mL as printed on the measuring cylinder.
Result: 200; mL
